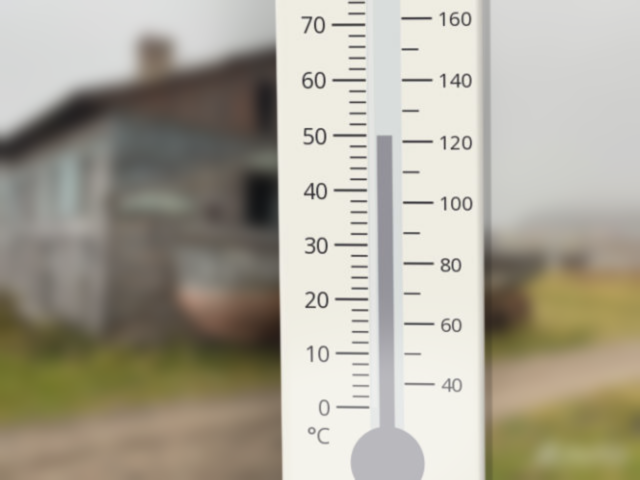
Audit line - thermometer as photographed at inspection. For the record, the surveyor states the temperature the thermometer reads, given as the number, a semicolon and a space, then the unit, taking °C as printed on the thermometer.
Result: 50; °C
